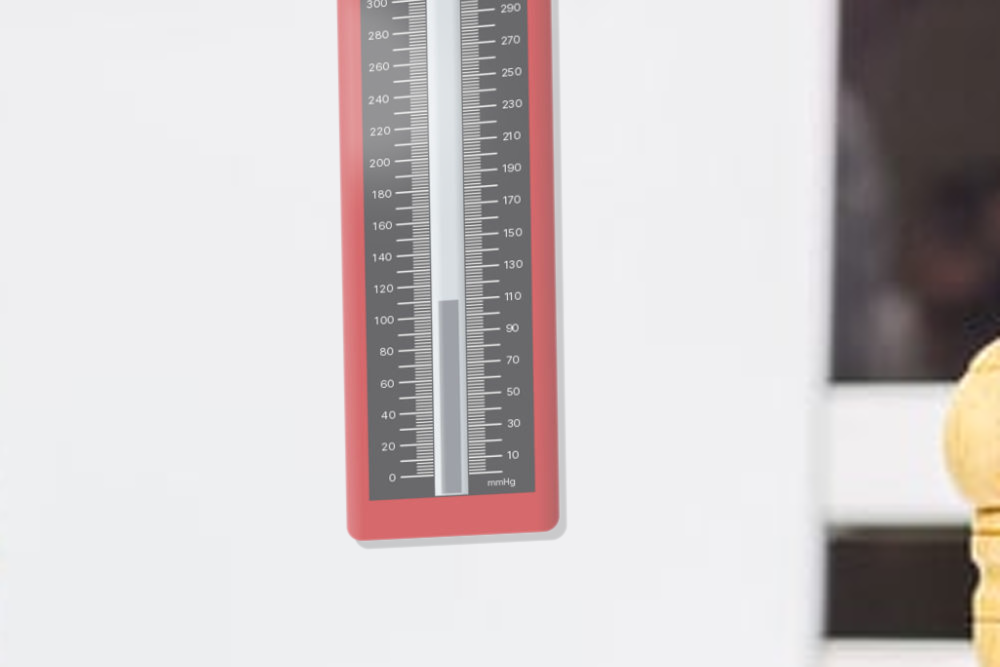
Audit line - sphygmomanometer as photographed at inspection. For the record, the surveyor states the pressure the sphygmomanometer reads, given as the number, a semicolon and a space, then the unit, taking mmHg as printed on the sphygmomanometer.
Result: 110; mmHg
